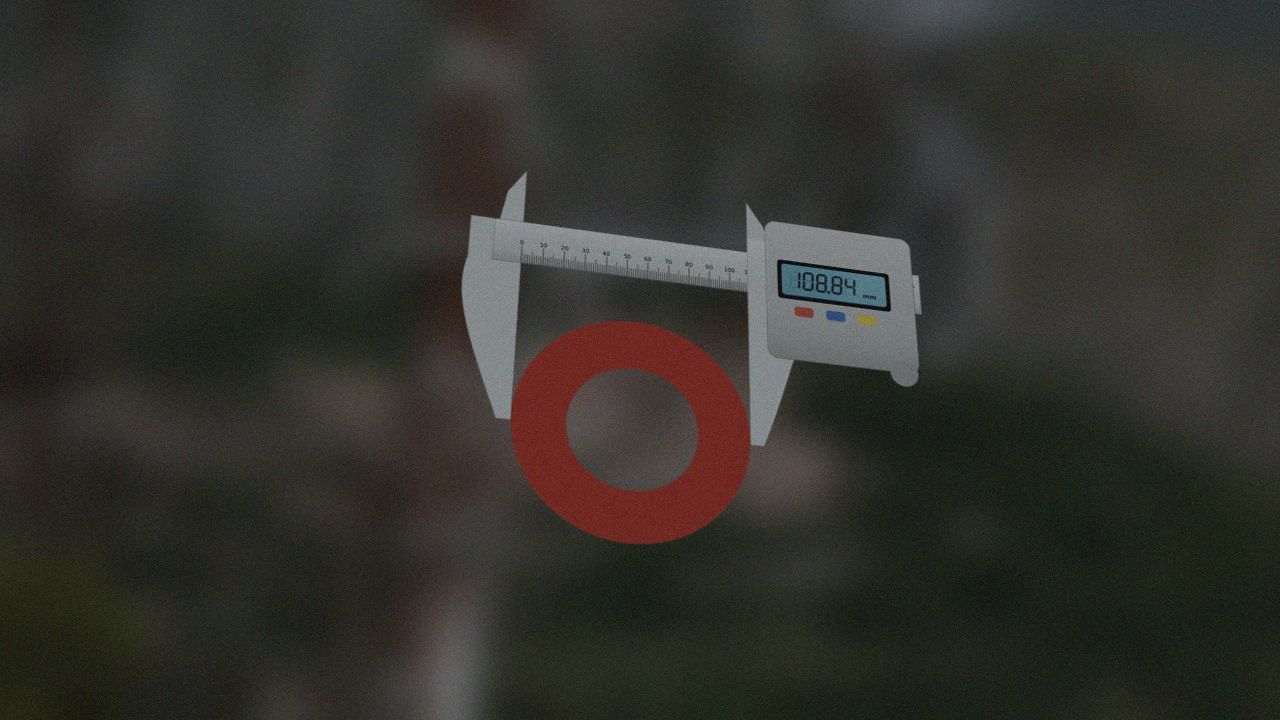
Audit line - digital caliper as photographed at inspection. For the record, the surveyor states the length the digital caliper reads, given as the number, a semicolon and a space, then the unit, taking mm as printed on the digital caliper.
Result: 108.84; mm
